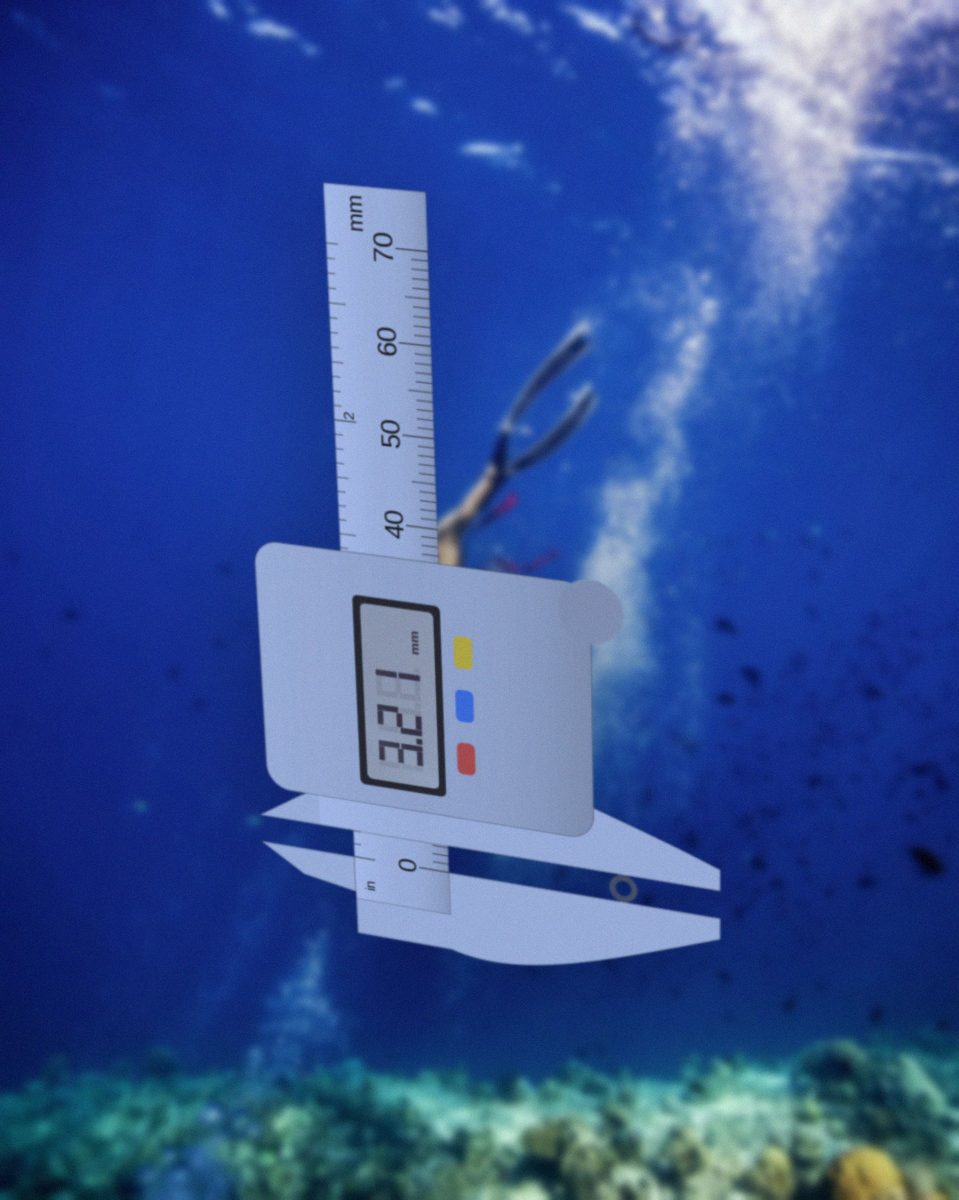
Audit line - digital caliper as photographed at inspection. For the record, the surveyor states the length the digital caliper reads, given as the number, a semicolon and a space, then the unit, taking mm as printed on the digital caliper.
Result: 3.21; mm
